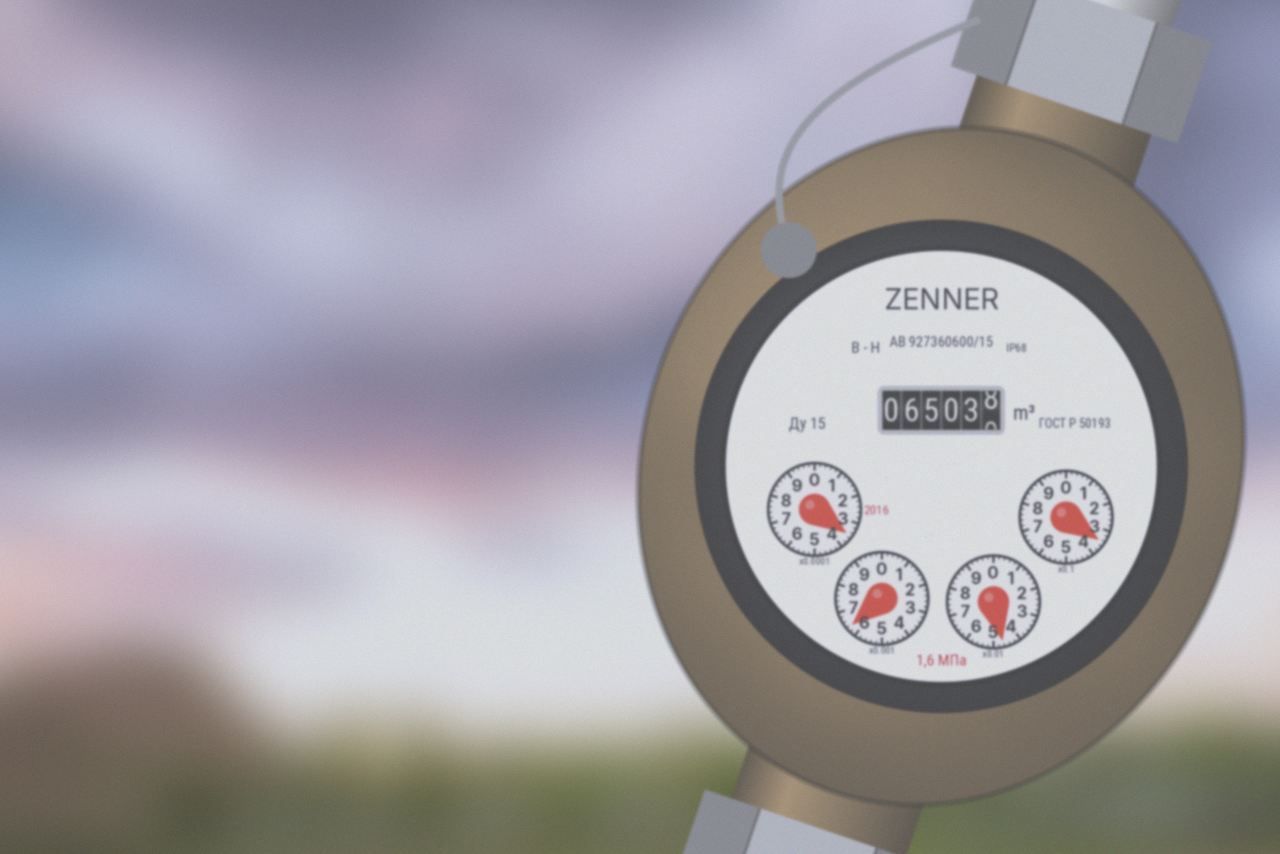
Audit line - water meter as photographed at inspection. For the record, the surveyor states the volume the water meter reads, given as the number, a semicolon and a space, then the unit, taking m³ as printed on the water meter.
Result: 65038.3463; m³
